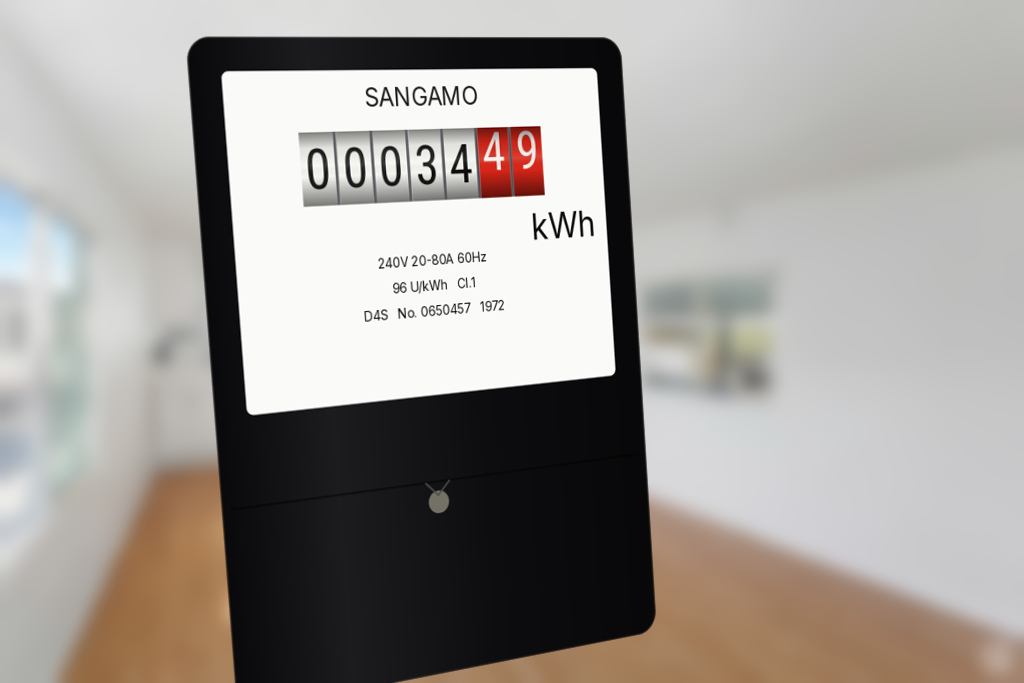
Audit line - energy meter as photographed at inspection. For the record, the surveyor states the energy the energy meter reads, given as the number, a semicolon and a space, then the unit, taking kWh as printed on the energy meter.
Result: 34.49; kWh
